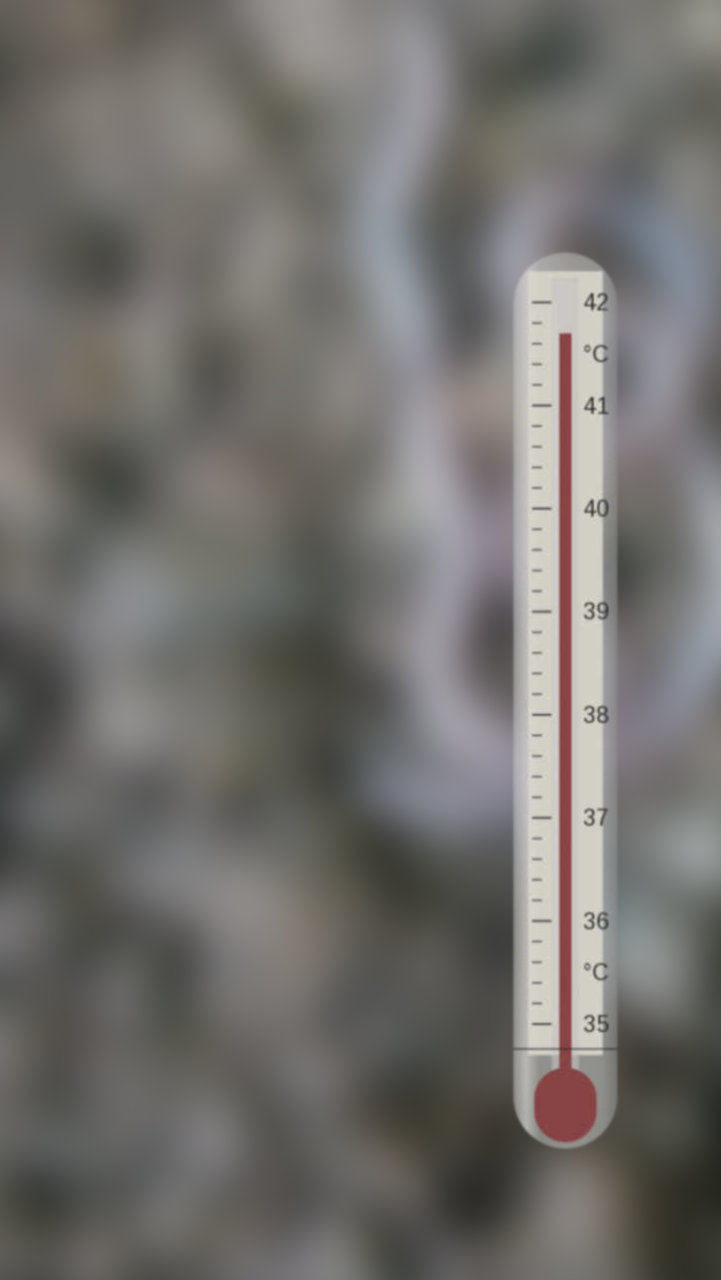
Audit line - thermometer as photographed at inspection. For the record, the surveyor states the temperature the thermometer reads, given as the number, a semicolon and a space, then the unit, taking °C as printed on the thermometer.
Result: 41.7; °C
